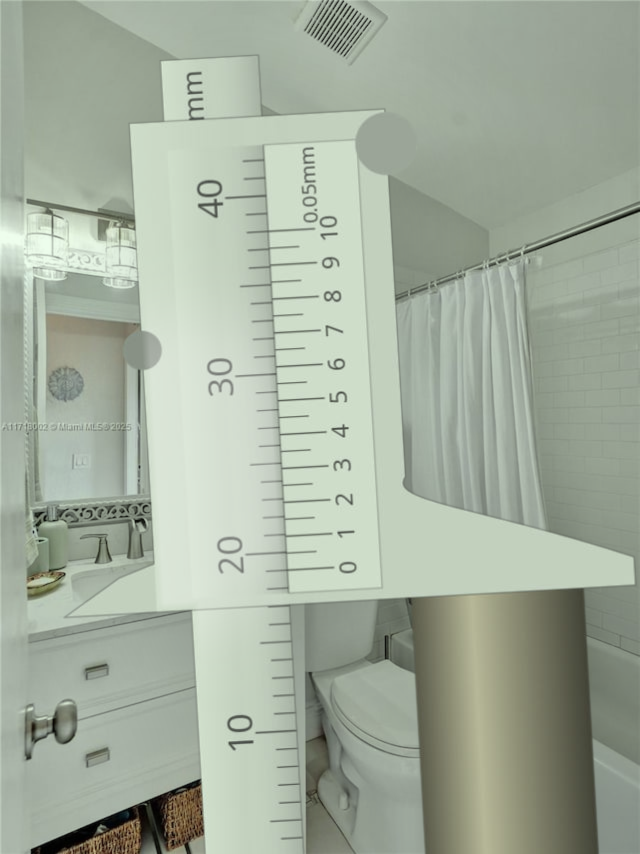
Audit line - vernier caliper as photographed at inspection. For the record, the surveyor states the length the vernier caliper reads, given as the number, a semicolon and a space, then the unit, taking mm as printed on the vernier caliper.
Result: 19.0; mm
